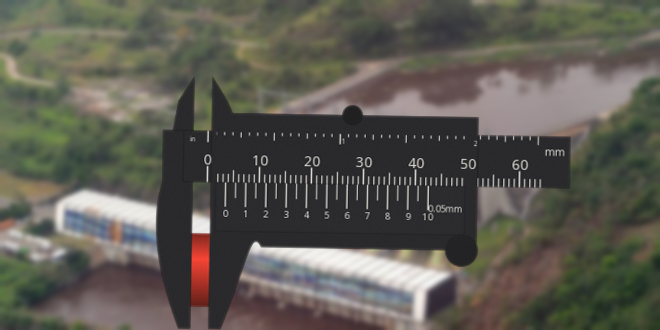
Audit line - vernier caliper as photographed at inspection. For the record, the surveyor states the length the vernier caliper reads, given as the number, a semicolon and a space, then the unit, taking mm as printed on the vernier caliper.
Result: 3.5; mm
